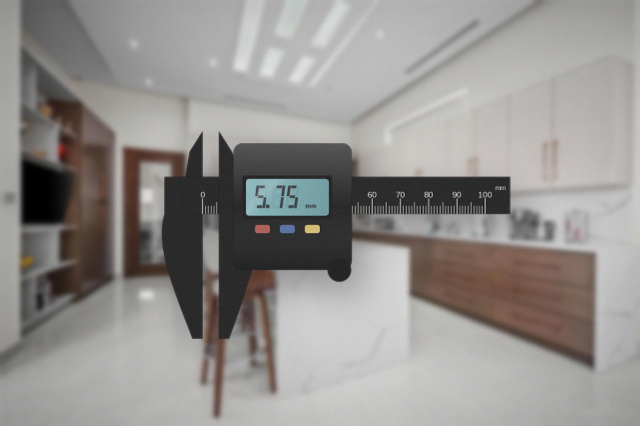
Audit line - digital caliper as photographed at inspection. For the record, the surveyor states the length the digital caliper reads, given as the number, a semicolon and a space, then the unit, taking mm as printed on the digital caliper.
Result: 5.75; mm
